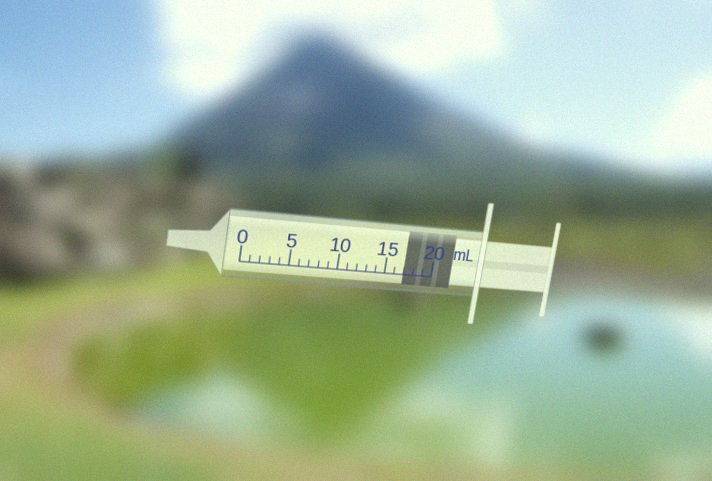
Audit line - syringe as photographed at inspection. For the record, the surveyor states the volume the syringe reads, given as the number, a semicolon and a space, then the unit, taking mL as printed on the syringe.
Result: 17; mL
